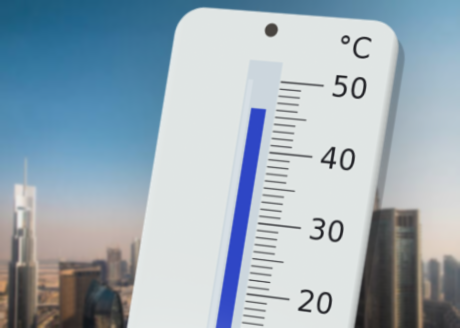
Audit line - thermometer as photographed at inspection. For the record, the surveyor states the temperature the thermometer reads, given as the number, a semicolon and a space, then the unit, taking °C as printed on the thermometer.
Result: 46; °C
